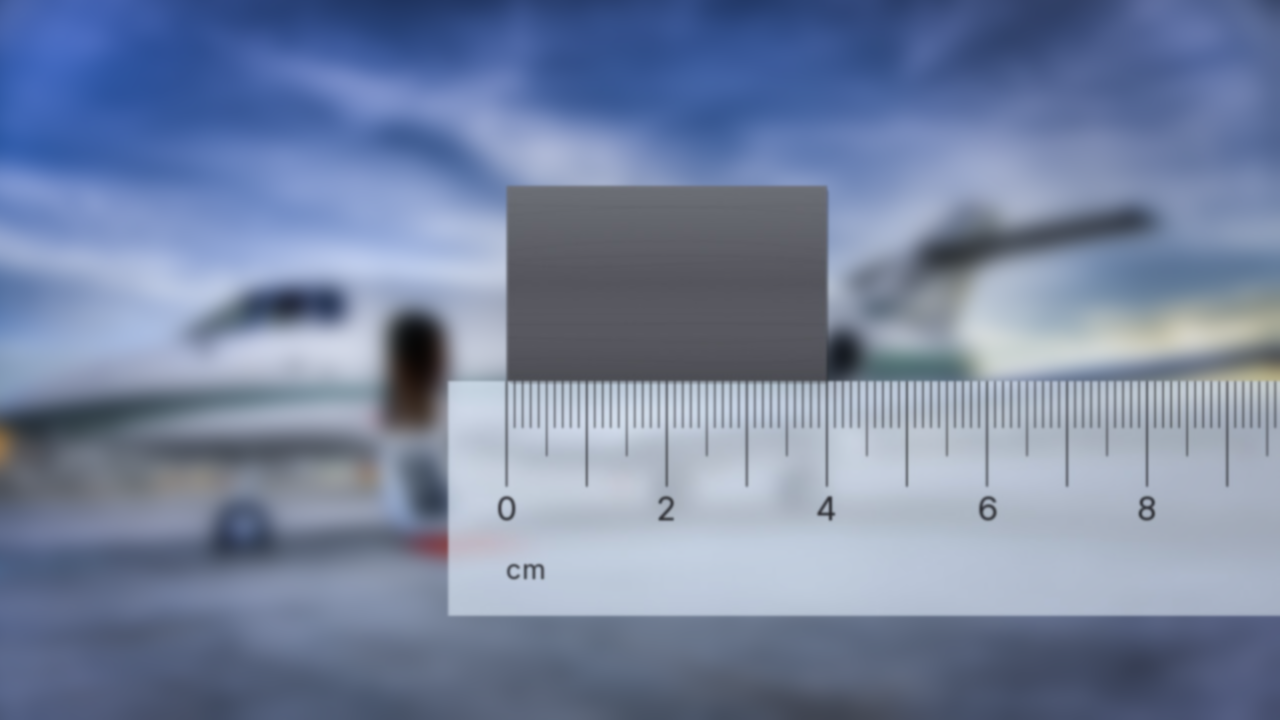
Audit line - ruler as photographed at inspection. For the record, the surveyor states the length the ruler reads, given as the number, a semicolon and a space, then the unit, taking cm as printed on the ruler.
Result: 4; cm
